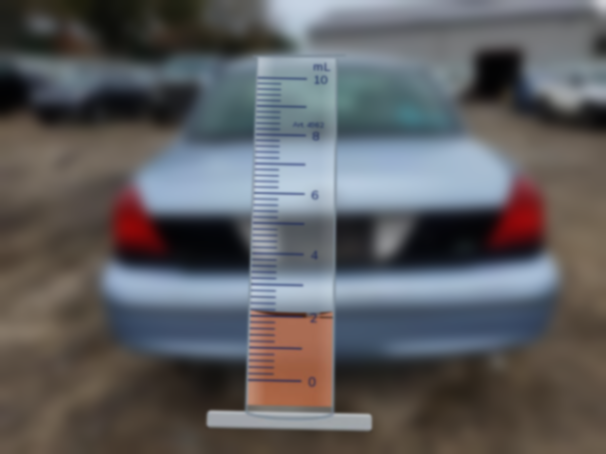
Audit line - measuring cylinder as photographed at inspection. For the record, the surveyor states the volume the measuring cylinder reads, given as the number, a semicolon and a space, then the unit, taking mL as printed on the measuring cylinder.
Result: 2; mL
